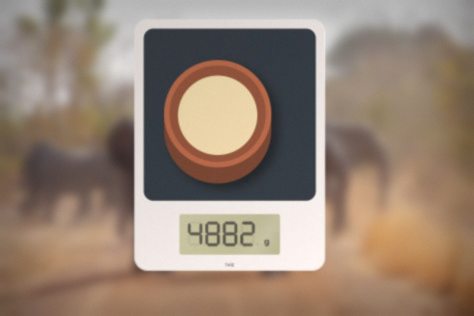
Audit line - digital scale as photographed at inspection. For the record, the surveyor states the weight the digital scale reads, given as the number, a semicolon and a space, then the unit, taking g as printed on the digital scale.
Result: 4882; g
